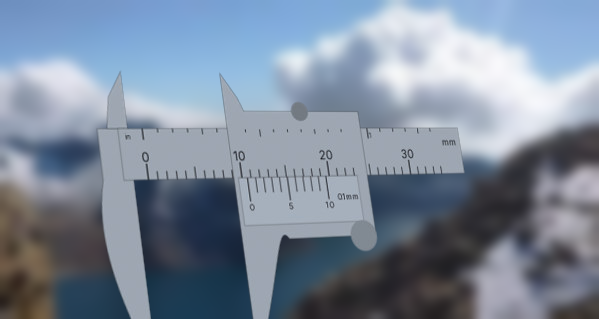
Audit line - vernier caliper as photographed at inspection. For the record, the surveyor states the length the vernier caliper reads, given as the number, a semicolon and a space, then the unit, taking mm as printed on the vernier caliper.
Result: 10.6; mm
